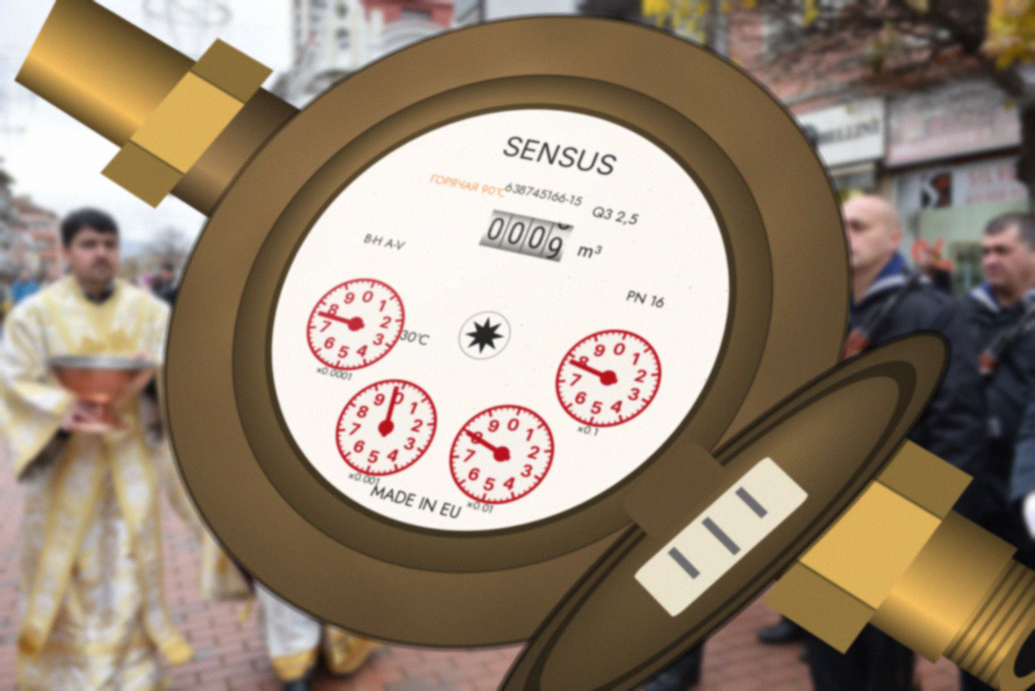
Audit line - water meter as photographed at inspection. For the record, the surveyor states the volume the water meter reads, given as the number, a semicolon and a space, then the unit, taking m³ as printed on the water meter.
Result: 8.7797; m³
